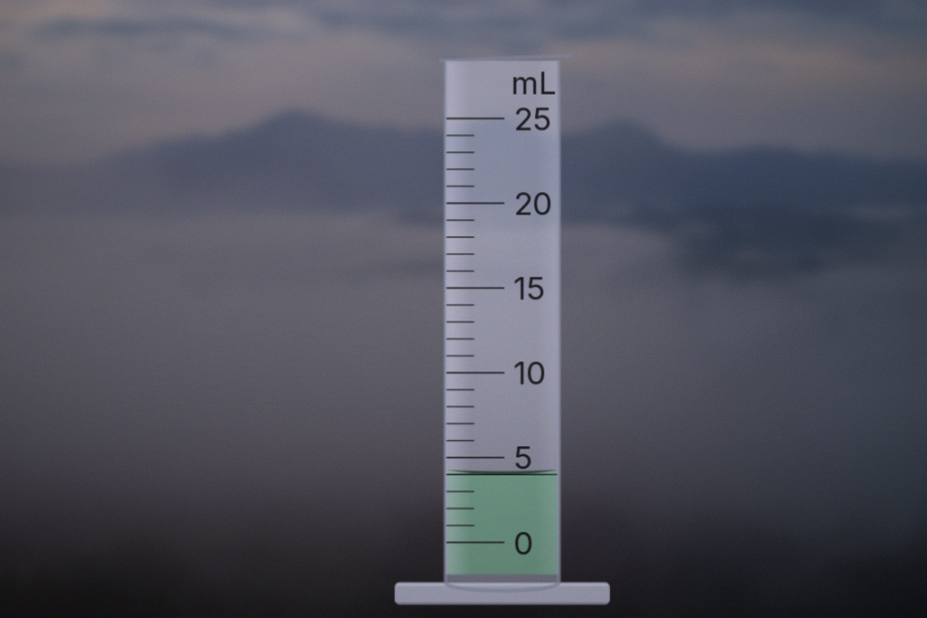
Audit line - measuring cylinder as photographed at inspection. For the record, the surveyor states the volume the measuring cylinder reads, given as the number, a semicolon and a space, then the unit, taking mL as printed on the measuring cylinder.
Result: 4; mL
